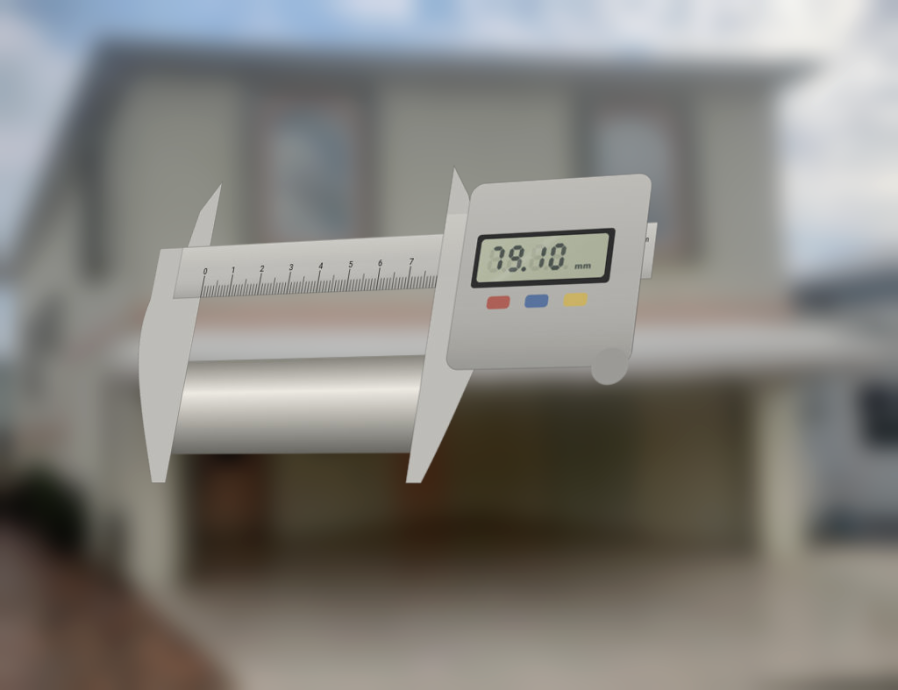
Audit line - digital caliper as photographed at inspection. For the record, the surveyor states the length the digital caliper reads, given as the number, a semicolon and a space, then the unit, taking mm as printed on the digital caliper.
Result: 79.10; mm
